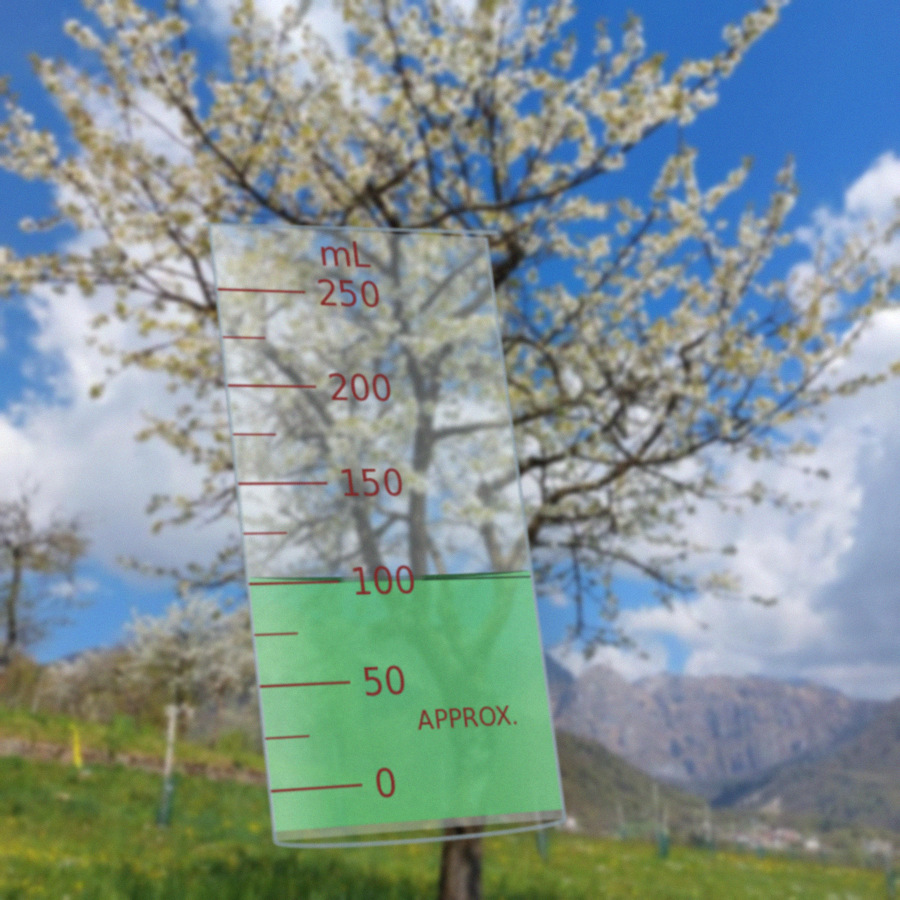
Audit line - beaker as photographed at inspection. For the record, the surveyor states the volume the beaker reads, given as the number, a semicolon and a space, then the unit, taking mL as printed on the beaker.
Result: 100; mL
